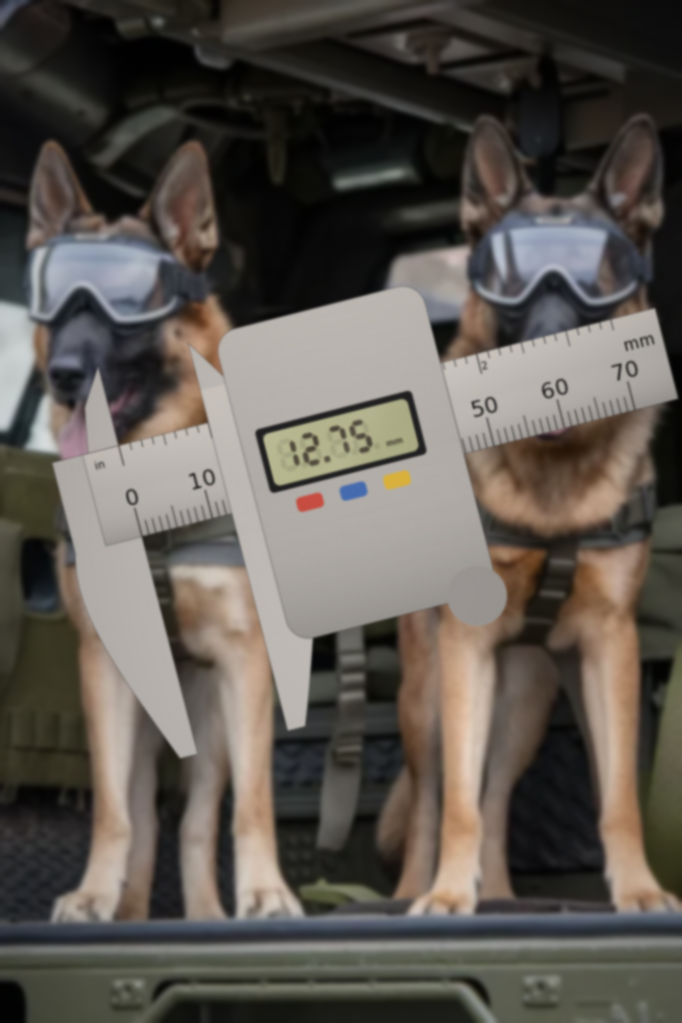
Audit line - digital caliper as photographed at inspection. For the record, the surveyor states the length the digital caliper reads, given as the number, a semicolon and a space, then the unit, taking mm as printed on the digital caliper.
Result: 12.75; mm
